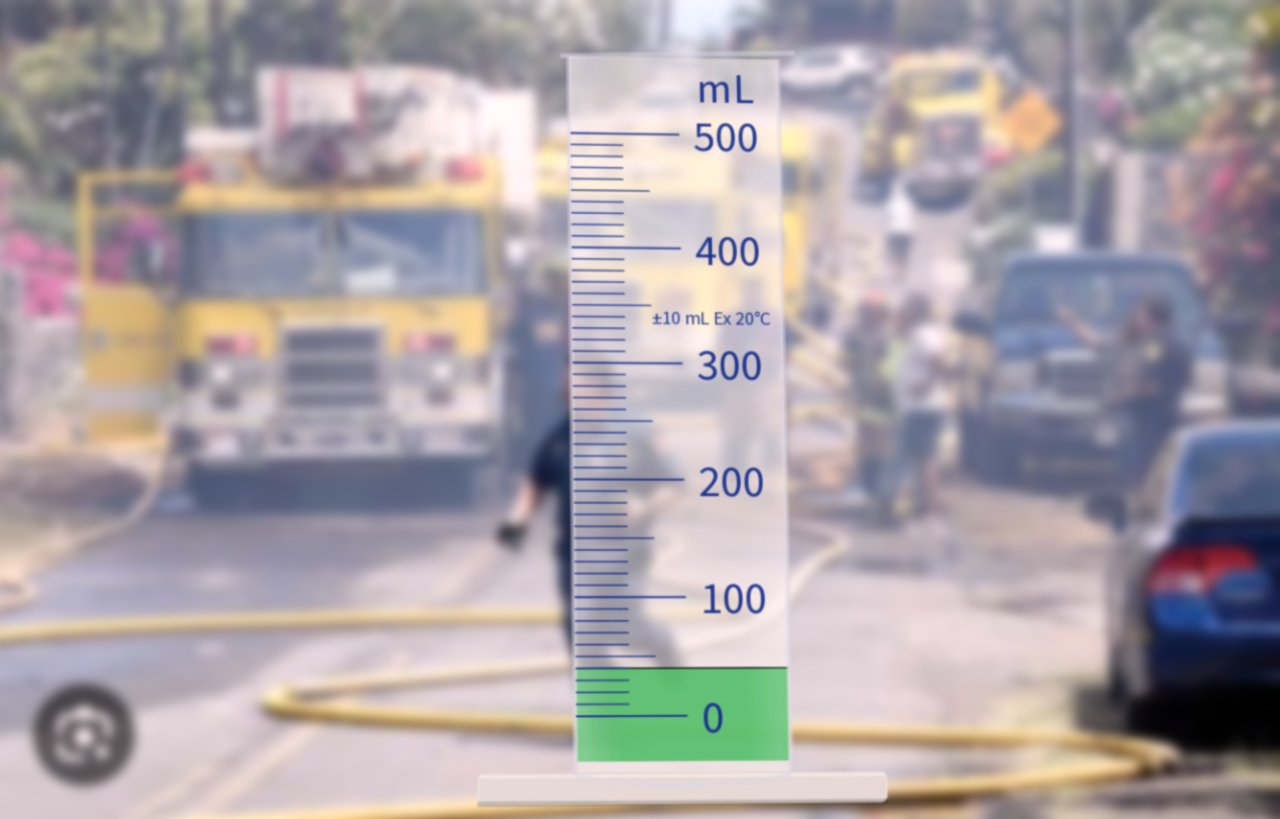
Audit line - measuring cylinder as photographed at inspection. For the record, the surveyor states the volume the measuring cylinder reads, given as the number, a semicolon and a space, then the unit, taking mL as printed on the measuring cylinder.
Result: 40; mL
